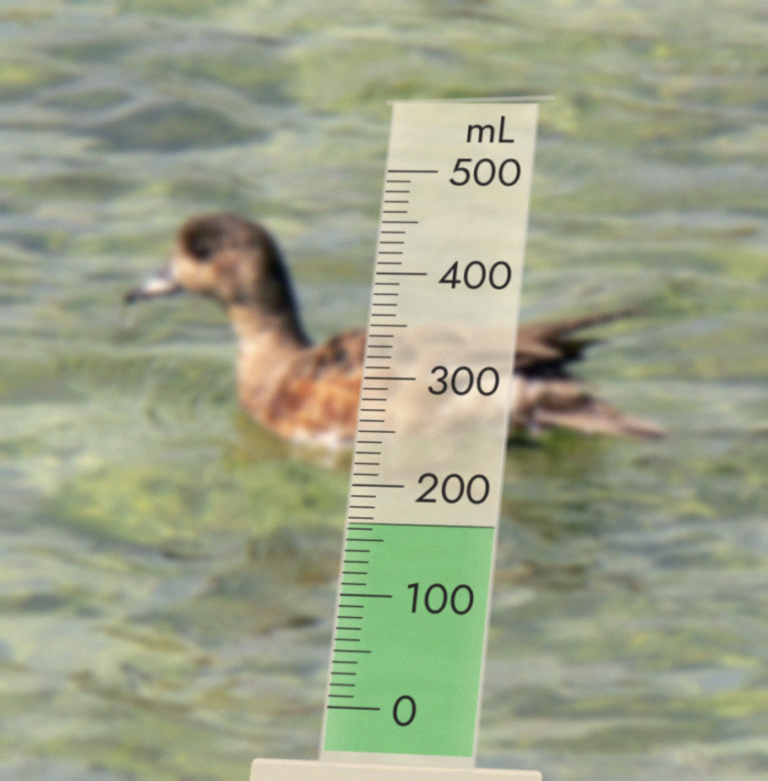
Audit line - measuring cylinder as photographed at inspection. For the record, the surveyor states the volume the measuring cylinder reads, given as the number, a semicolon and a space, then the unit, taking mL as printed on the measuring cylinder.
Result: 165; mL
